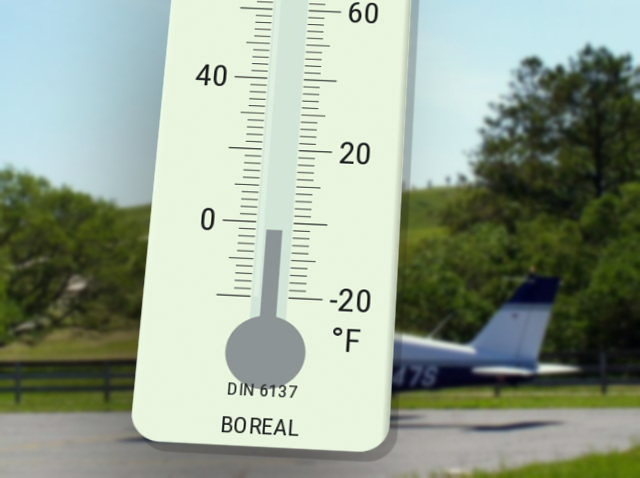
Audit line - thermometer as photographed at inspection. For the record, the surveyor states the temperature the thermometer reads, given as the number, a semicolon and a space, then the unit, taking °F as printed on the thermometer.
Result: -2; °F
